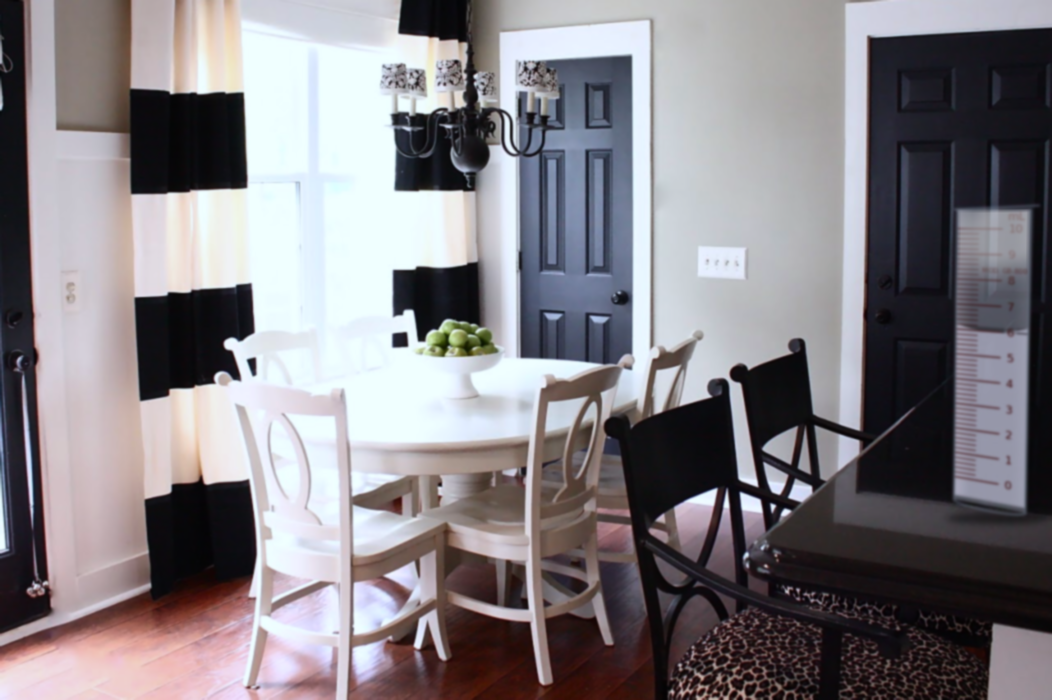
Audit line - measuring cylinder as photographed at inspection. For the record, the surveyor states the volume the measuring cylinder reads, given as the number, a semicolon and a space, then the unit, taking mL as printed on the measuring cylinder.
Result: 6; mL
